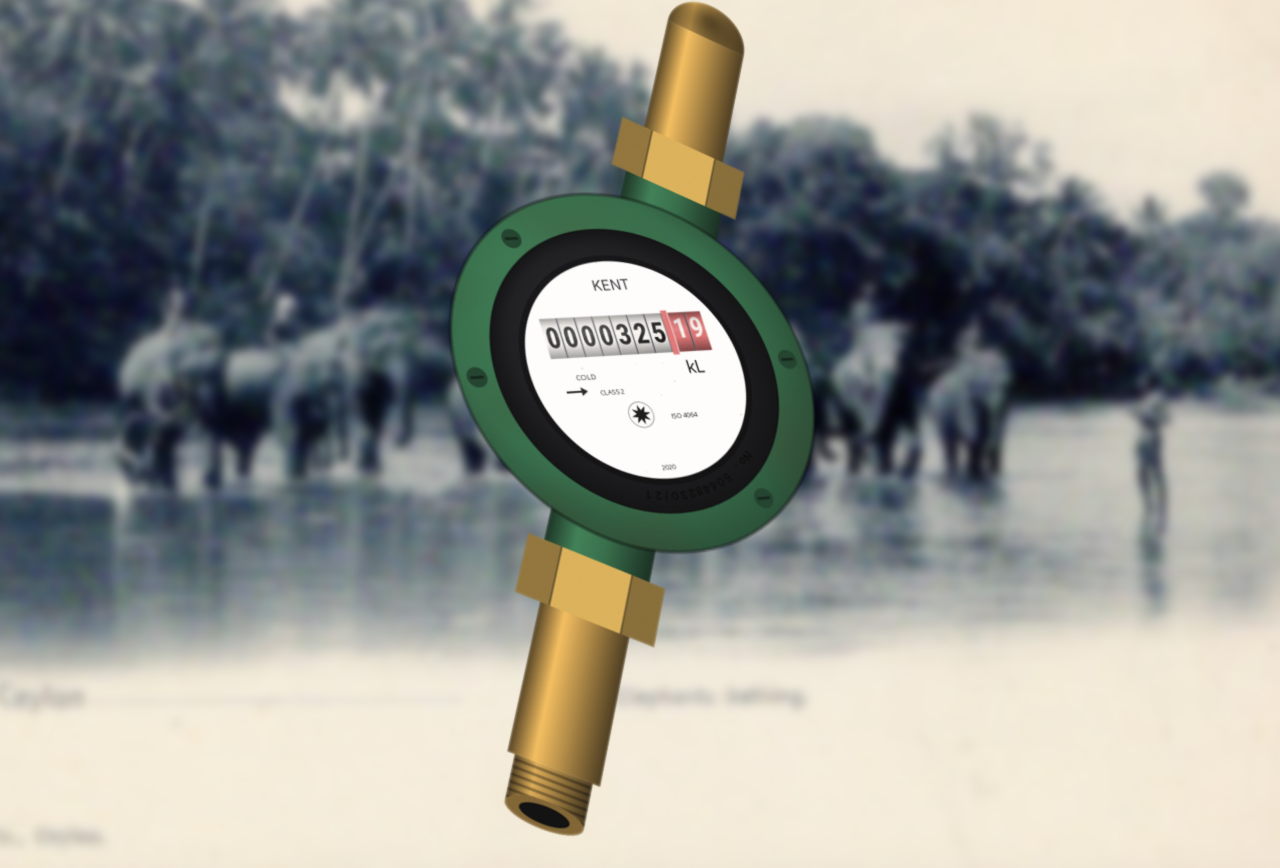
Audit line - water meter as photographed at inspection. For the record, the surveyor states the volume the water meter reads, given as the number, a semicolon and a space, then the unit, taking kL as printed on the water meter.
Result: 325.19; kL
